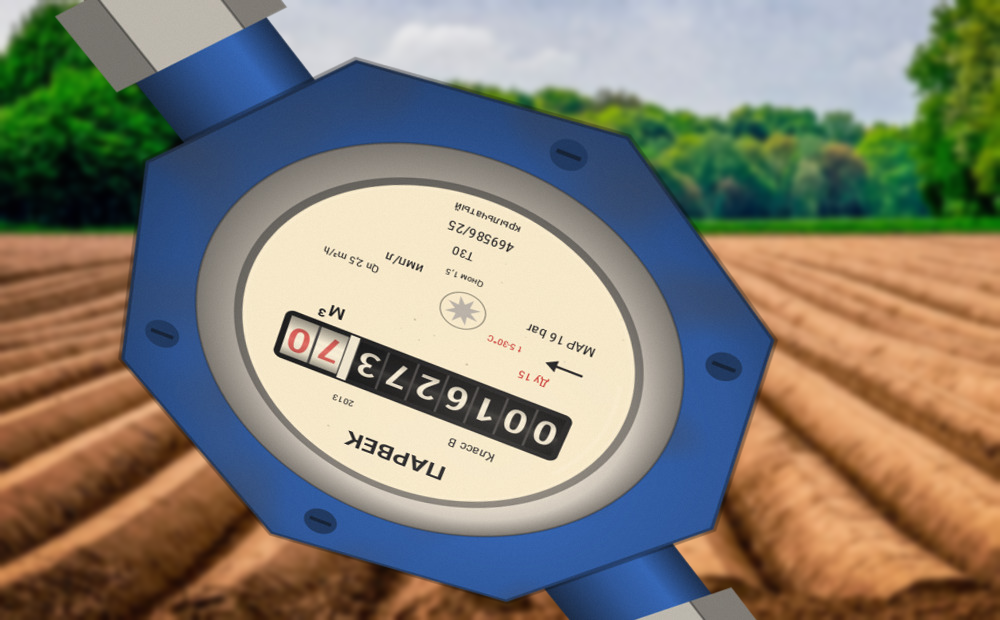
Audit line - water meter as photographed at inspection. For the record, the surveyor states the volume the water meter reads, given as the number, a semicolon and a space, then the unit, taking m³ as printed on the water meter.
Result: 16273.70; m³
